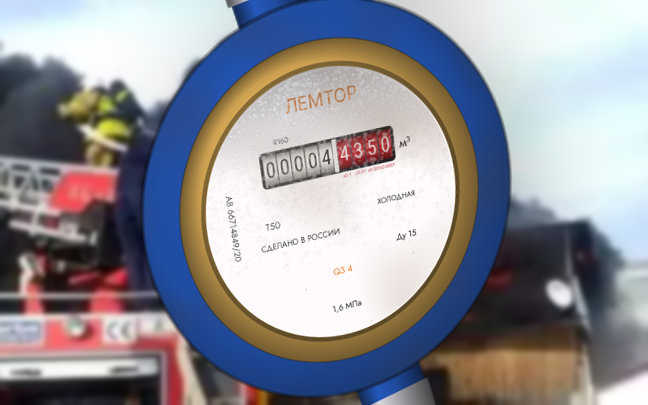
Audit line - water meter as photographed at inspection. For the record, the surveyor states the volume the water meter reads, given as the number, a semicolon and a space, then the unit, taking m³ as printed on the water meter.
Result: 4.4350; m³
